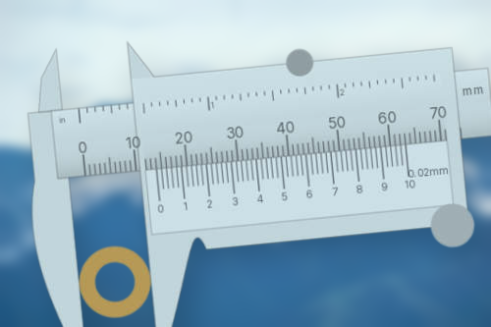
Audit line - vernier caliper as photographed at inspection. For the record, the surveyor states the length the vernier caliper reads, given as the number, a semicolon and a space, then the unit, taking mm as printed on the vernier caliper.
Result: 14.0; mm
